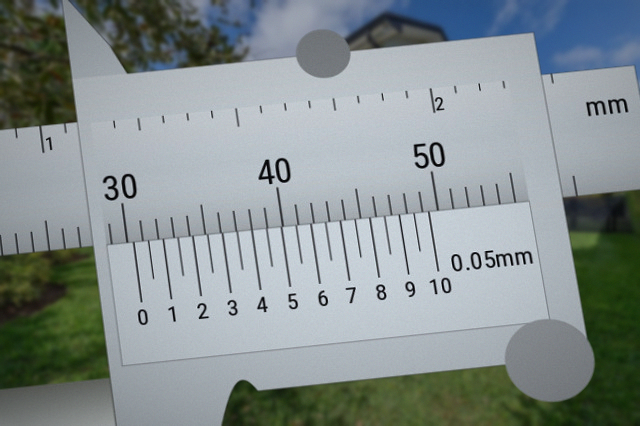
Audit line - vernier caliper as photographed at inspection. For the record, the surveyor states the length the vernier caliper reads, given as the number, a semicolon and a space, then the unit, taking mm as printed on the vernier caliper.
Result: 30.4; mm
